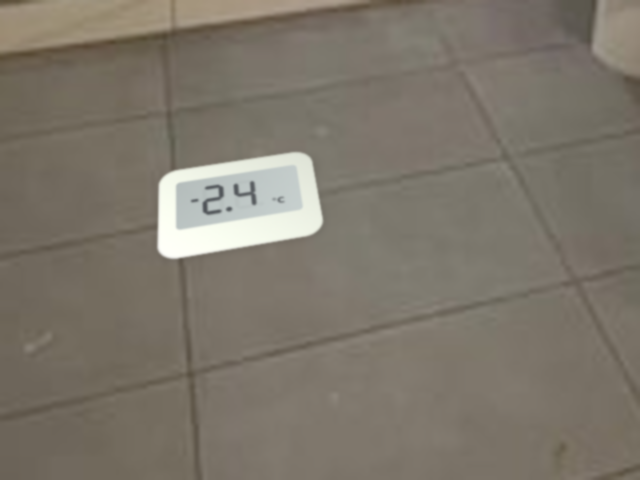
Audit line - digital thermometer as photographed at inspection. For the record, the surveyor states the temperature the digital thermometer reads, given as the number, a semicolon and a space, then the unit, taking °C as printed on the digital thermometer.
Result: -2.4; °C
